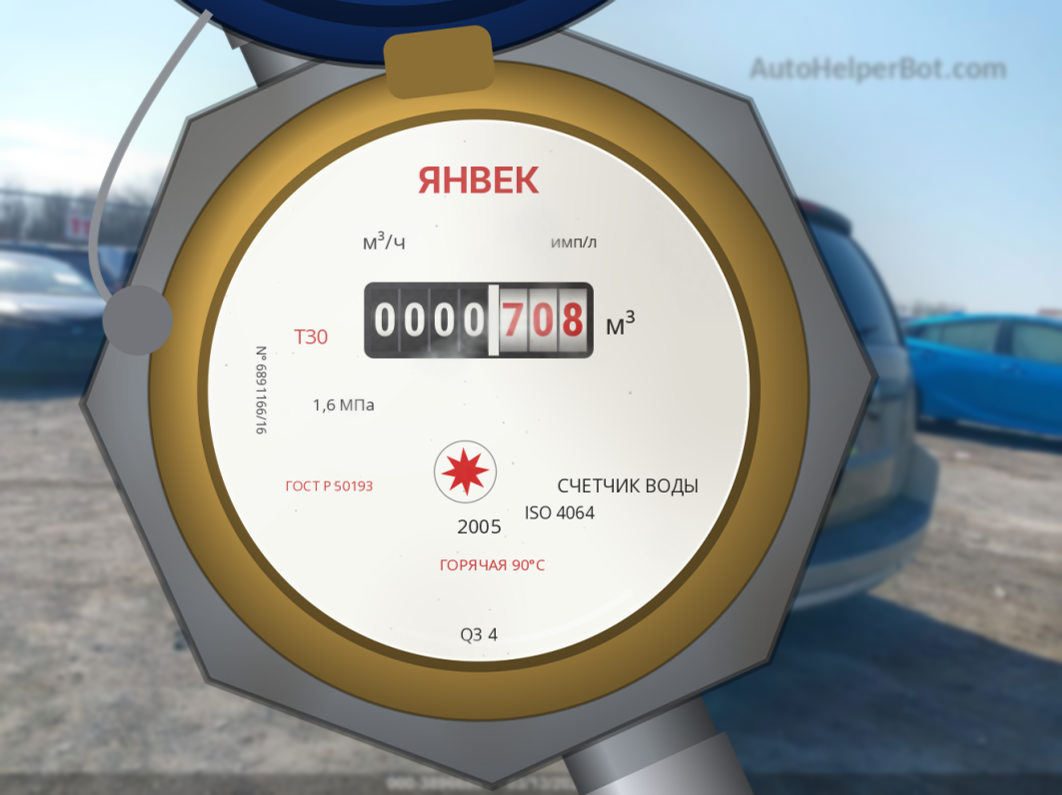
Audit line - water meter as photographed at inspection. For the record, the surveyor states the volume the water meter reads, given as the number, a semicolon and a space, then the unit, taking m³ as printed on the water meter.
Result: 0.708; m³
